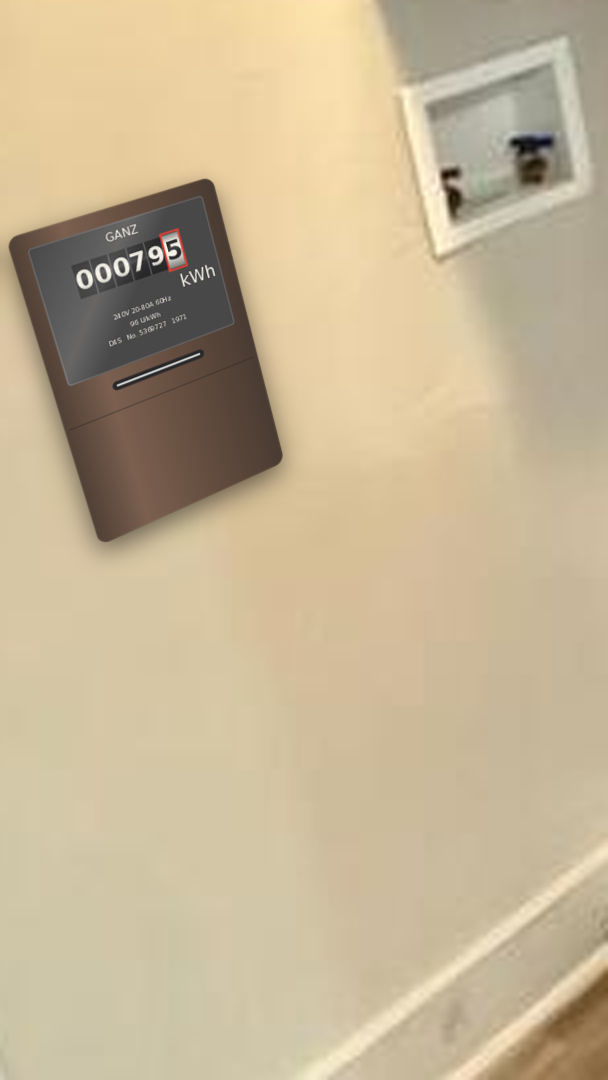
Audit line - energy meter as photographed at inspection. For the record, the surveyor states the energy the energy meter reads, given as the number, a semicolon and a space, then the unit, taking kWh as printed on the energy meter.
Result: 79.5; kWh
